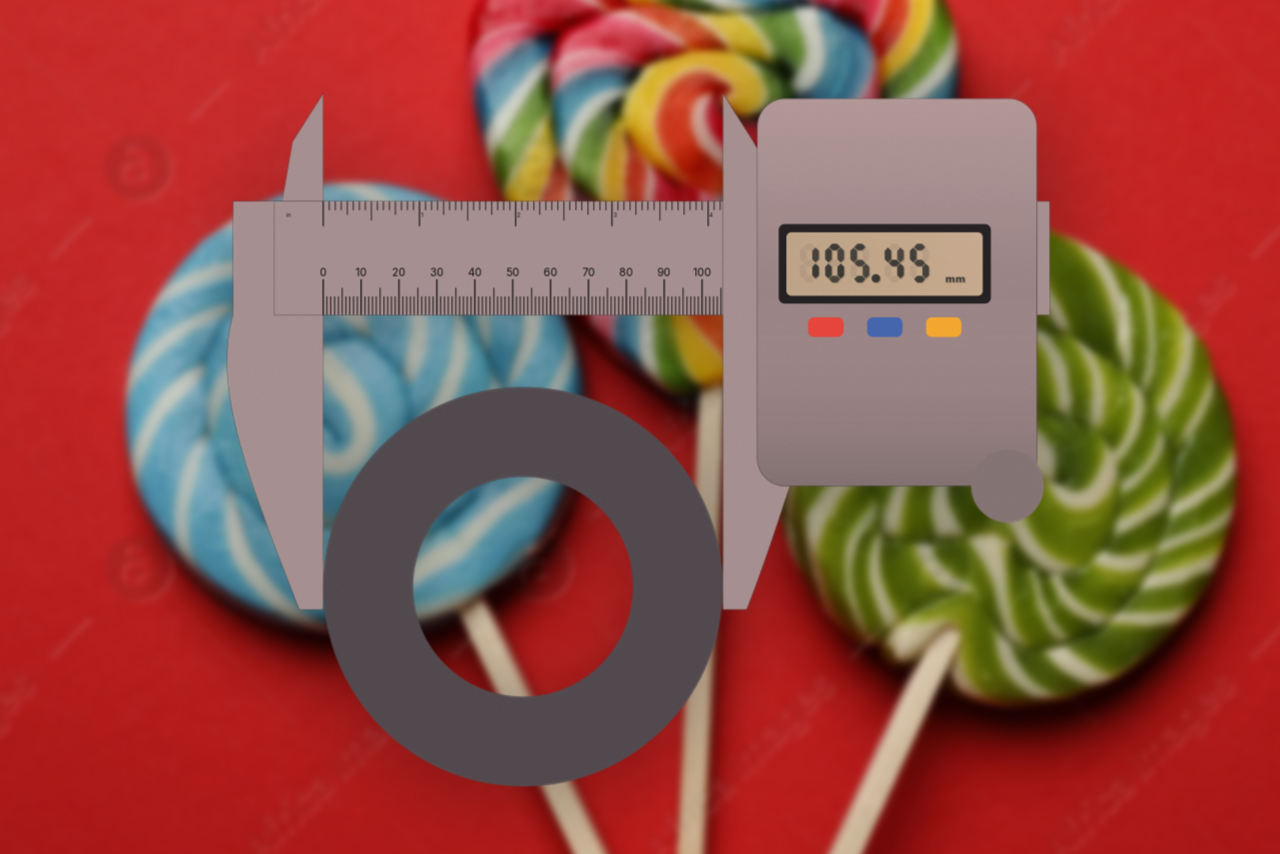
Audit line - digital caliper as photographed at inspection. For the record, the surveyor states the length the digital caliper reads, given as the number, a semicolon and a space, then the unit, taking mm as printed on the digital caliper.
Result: 105.45; mm
